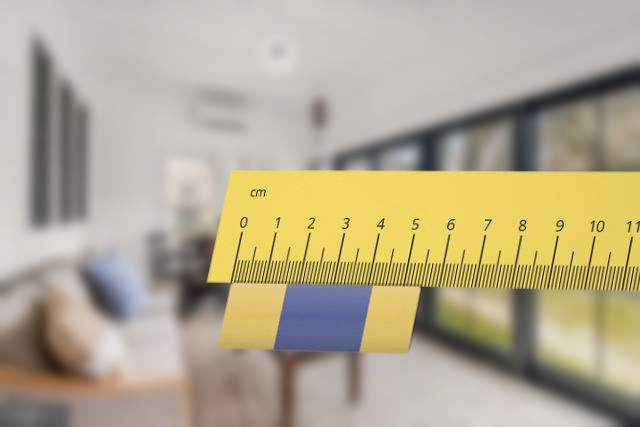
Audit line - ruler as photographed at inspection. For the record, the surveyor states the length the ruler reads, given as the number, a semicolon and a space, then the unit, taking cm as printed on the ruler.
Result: 5.5; cm
